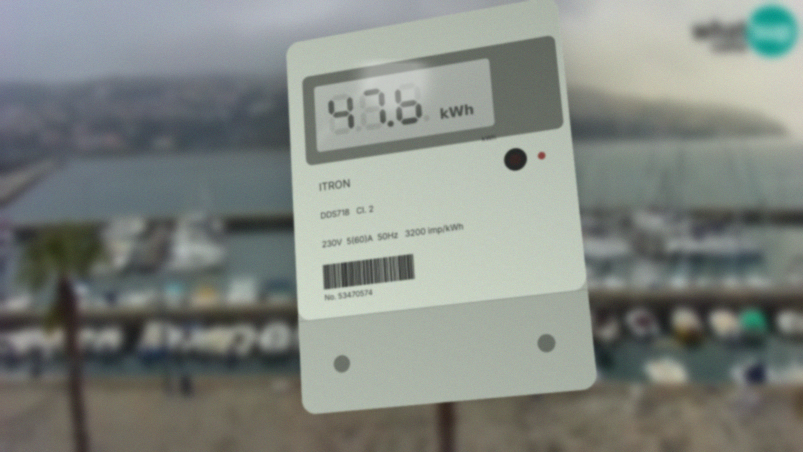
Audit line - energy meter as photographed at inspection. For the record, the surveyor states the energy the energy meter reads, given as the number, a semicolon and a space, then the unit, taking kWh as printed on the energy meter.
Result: 47.6; kWh
